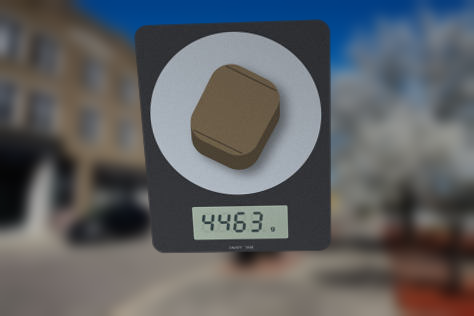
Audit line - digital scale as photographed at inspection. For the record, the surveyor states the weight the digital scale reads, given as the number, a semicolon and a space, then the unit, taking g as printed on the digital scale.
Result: 4463; g
